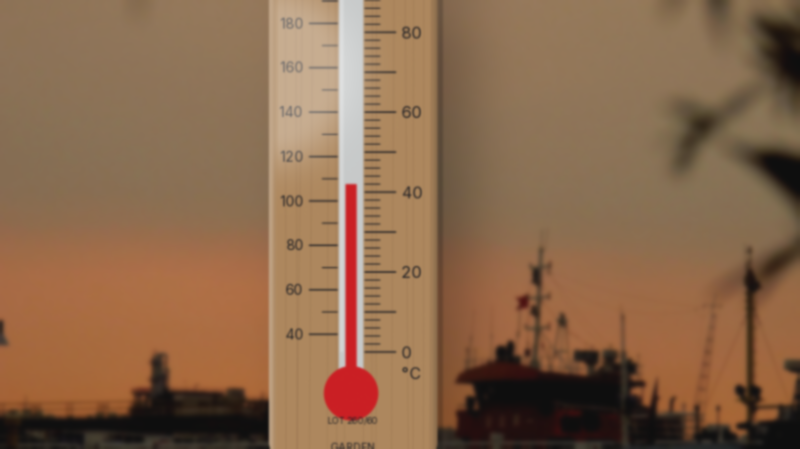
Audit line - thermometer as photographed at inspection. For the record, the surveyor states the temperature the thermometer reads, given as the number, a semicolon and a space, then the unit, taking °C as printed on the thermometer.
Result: 42; °C
